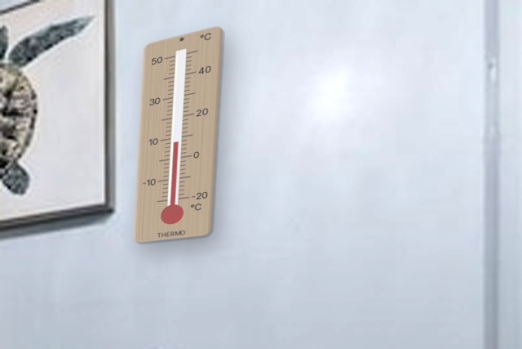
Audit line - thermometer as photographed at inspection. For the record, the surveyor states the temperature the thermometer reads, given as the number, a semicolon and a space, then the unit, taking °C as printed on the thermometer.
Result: 8; °C
